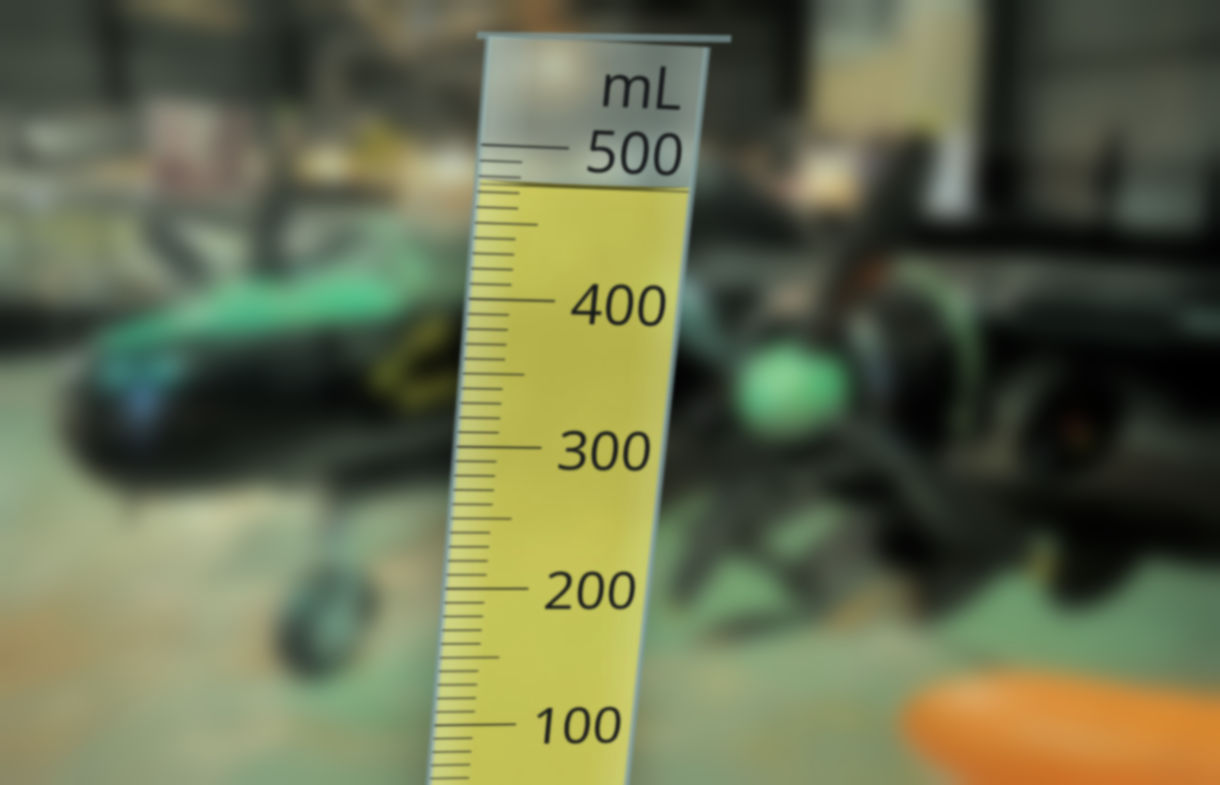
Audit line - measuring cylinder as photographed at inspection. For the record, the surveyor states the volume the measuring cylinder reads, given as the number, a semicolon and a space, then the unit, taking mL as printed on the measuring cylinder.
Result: 475; mL
